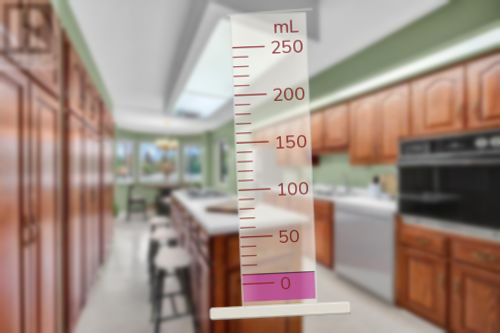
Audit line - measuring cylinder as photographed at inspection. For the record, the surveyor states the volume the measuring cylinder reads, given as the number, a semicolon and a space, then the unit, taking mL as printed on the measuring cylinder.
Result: 10; mL
